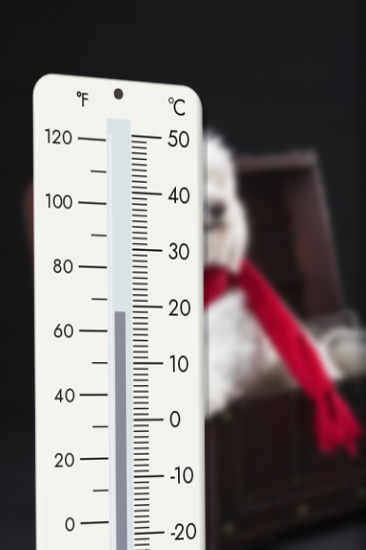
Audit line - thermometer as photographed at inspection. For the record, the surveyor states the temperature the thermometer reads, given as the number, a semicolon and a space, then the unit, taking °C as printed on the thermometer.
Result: 19; °C
